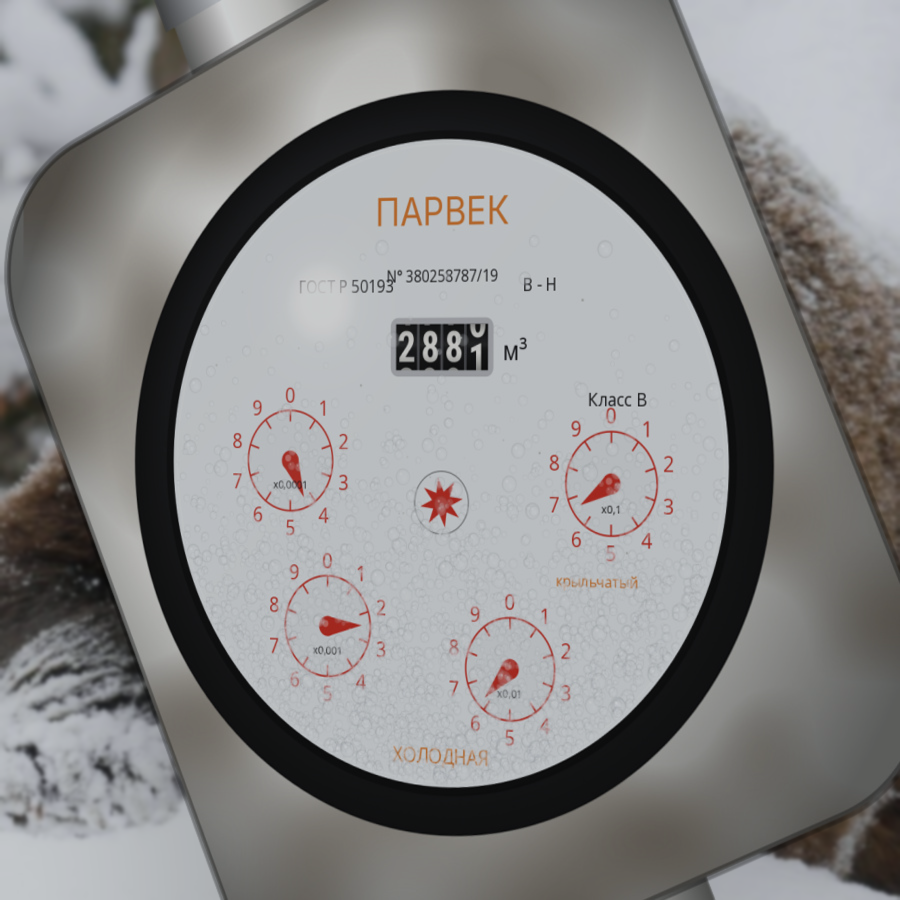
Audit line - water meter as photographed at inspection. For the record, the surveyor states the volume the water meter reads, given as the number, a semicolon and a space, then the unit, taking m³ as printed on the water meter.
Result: 2880.6624; m³
